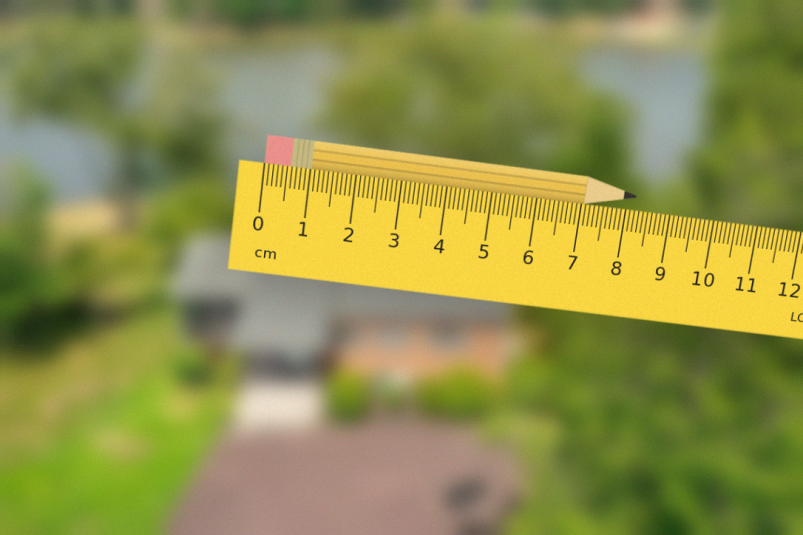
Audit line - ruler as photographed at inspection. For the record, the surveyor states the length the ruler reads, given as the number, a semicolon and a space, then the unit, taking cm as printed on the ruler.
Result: 8.2; cm
